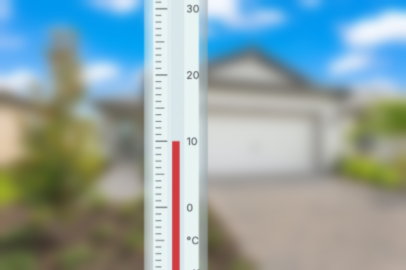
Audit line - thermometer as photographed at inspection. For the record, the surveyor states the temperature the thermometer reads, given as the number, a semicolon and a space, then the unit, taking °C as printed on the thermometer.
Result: 10; °C
